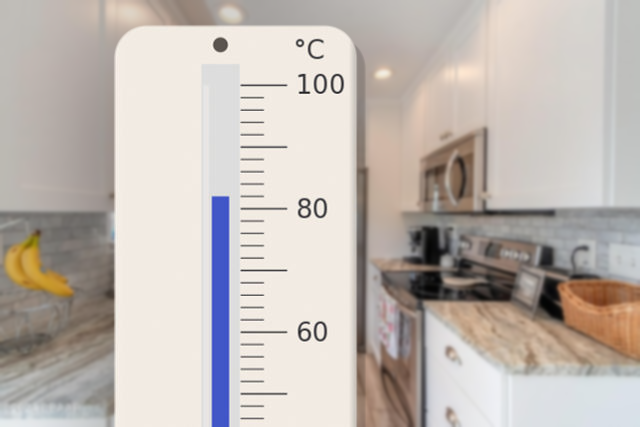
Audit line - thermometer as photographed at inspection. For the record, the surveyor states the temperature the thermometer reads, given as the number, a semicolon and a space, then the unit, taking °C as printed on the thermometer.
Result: 82; °C
